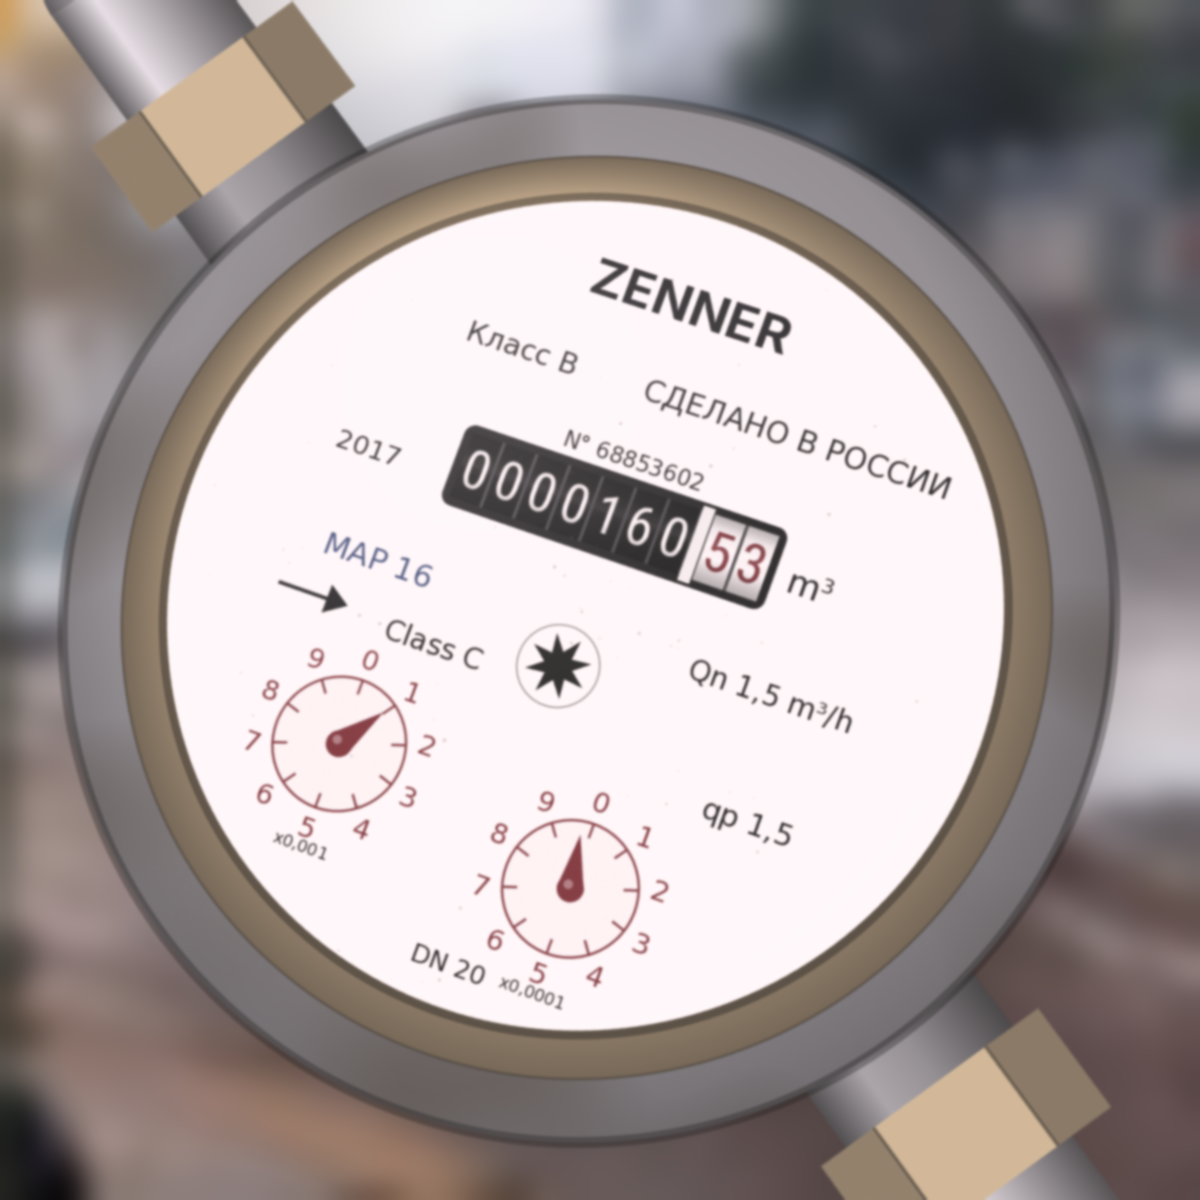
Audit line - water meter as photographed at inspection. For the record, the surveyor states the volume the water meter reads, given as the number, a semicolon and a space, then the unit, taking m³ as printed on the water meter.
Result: 160.5309; m³
